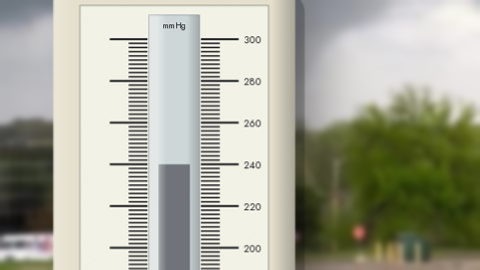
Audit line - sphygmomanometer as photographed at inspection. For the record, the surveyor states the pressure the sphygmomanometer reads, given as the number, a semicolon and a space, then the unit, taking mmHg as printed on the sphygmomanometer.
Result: 240; mmHg
